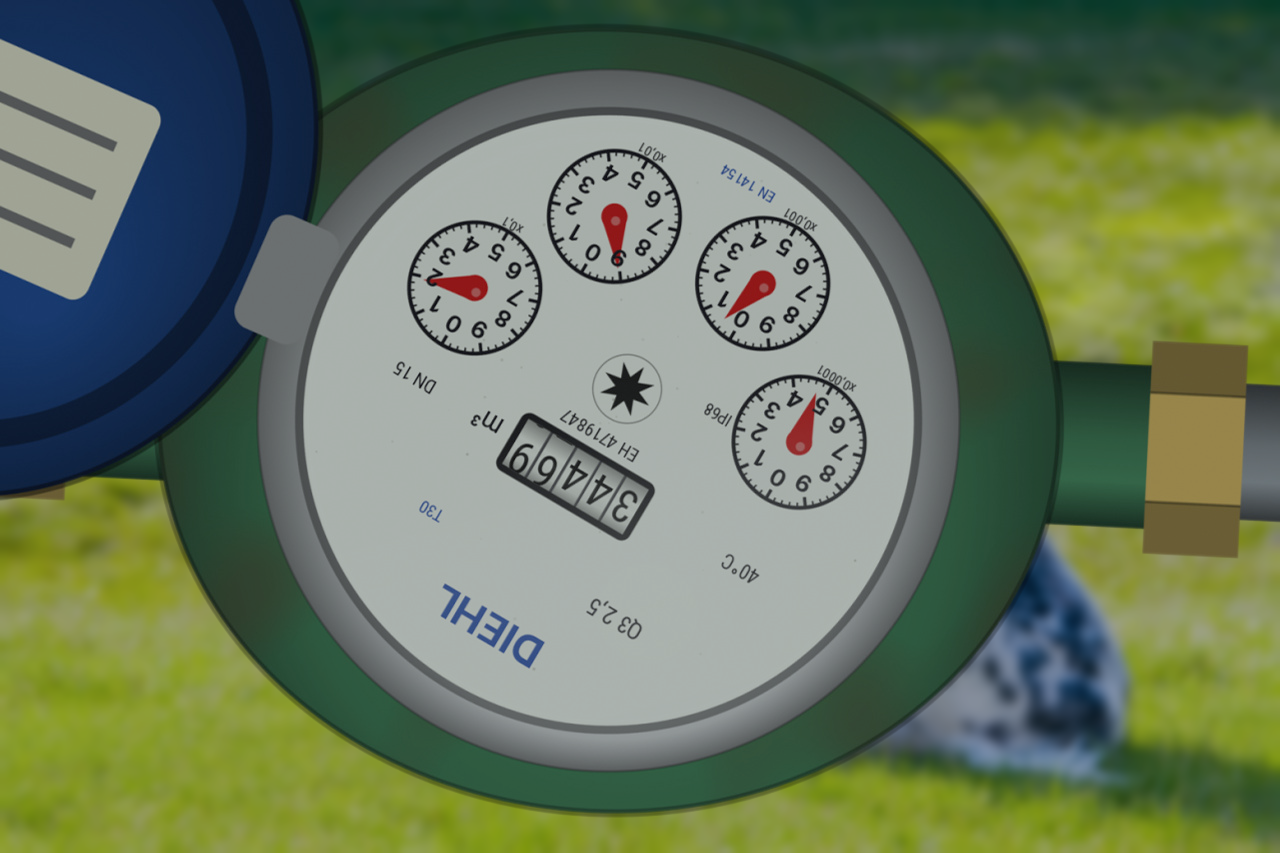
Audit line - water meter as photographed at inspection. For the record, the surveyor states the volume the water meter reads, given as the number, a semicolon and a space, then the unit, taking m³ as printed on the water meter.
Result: 34469.1904; m³
